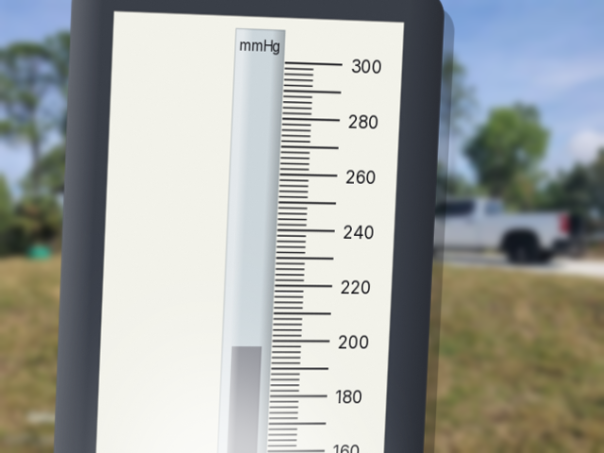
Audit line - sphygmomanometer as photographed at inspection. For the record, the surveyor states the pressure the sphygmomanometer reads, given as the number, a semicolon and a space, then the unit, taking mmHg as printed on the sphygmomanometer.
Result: 198; mmHg
